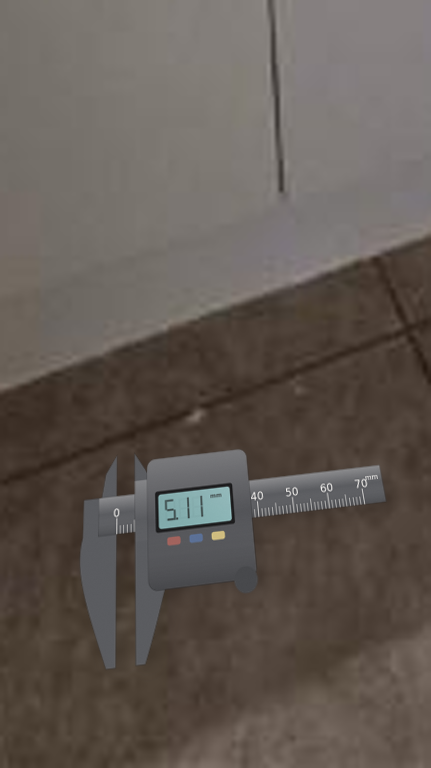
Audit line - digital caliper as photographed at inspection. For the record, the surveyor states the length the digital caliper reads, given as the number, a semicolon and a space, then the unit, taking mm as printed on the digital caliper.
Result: 5.11; mm
